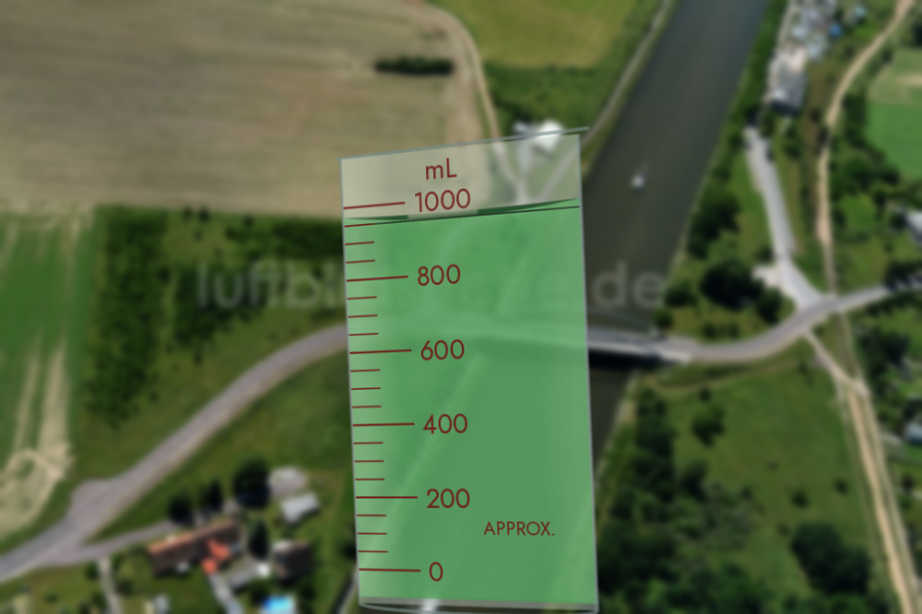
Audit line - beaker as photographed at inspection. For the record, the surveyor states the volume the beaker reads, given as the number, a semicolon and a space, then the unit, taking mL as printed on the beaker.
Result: 950; mL
